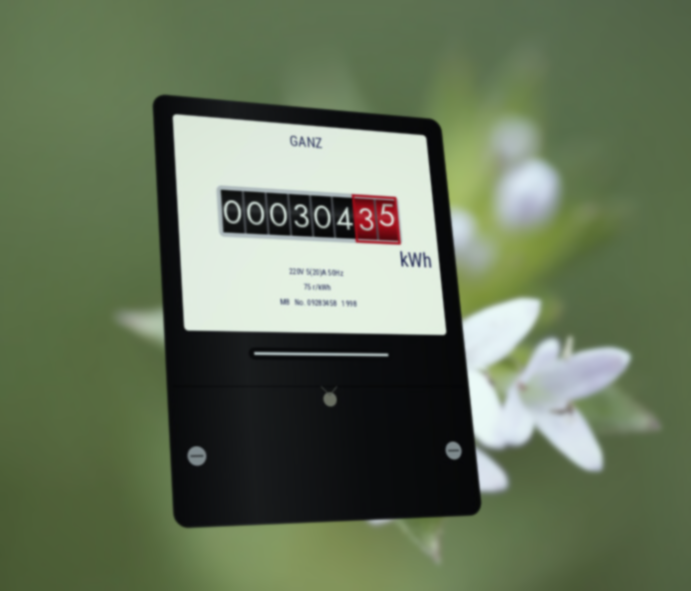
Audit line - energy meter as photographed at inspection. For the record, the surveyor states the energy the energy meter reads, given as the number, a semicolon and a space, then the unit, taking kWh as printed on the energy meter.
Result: 304.35; kWh
